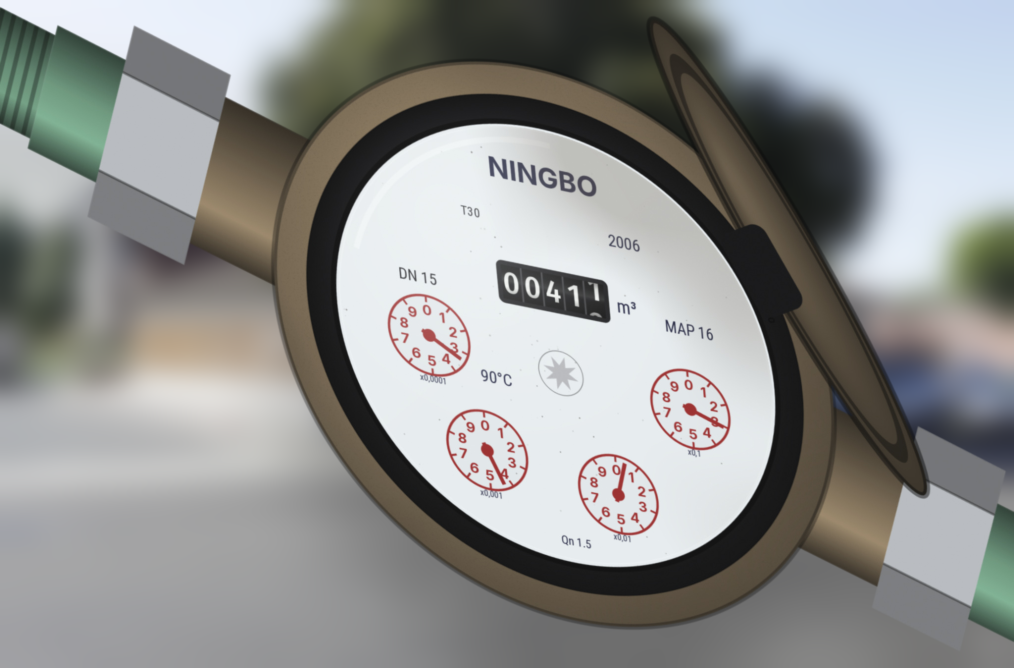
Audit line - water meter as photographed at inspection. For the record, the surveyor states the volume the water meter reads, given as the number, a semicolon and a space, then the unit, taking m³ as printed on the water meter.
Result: 411.3043; m³
